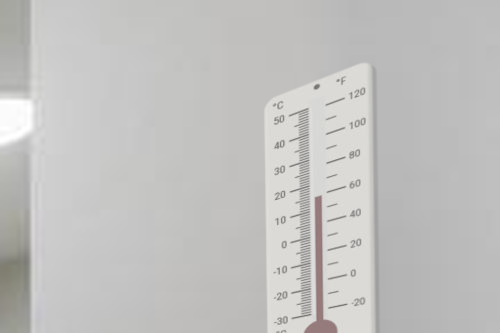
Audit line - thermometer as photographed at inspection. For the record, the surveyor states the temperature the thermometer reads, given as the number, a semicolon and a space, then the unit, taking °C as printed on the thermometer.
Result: 15; °C
